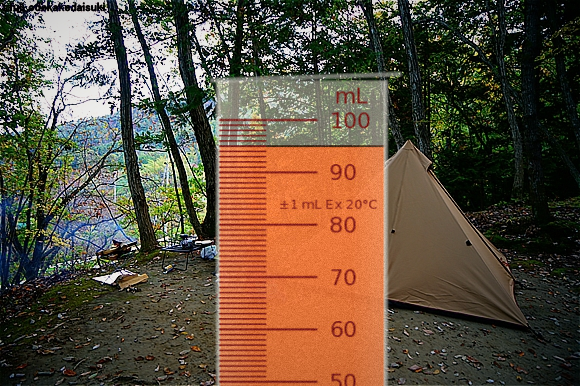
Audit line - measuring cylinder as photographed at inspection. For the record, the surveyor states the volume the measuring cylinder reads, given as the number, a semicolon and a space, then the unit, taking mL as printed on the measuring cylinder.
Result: 95; mL
